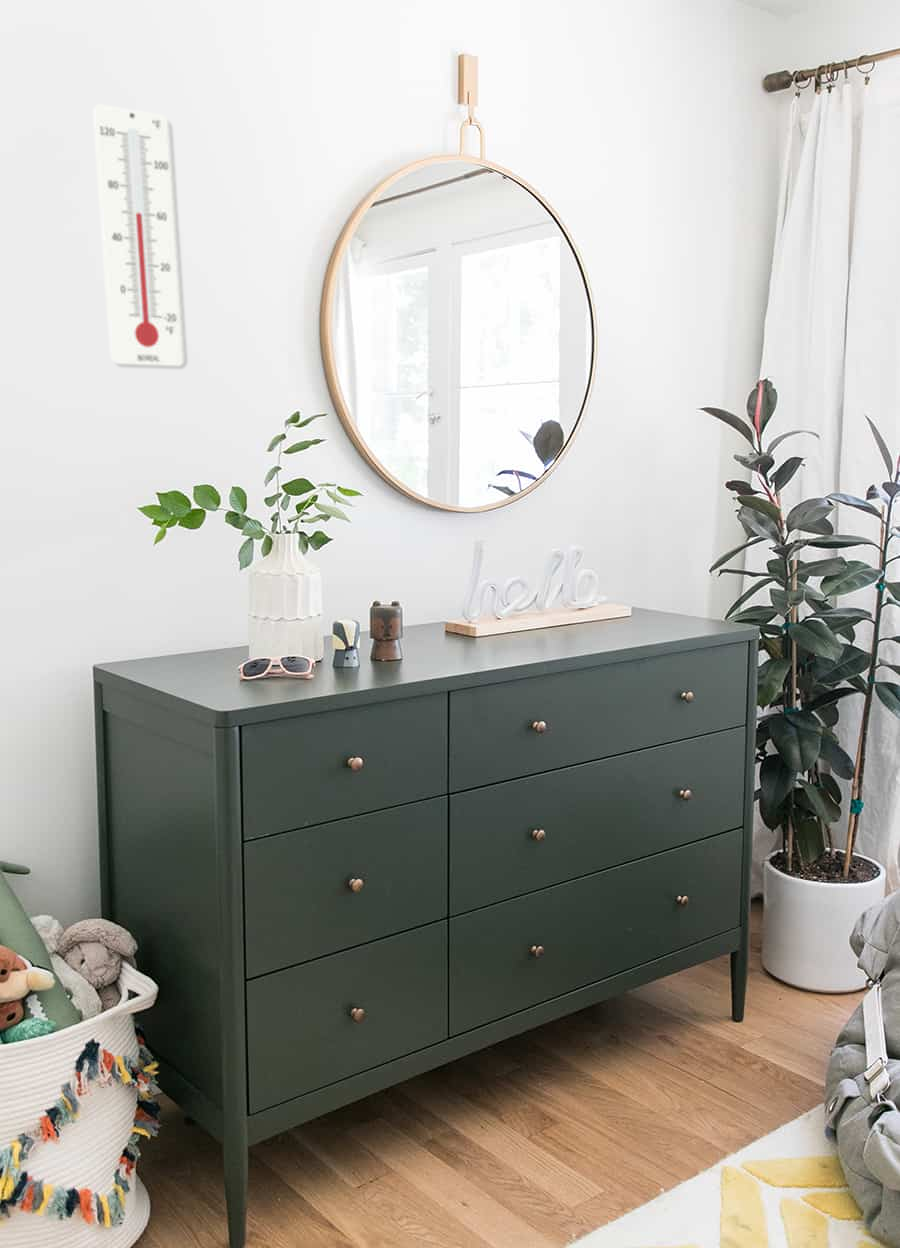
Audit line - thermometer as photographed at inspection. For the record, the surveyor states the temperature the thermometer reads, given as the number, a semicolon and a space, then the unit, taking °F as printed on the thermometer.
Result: 60; °F
